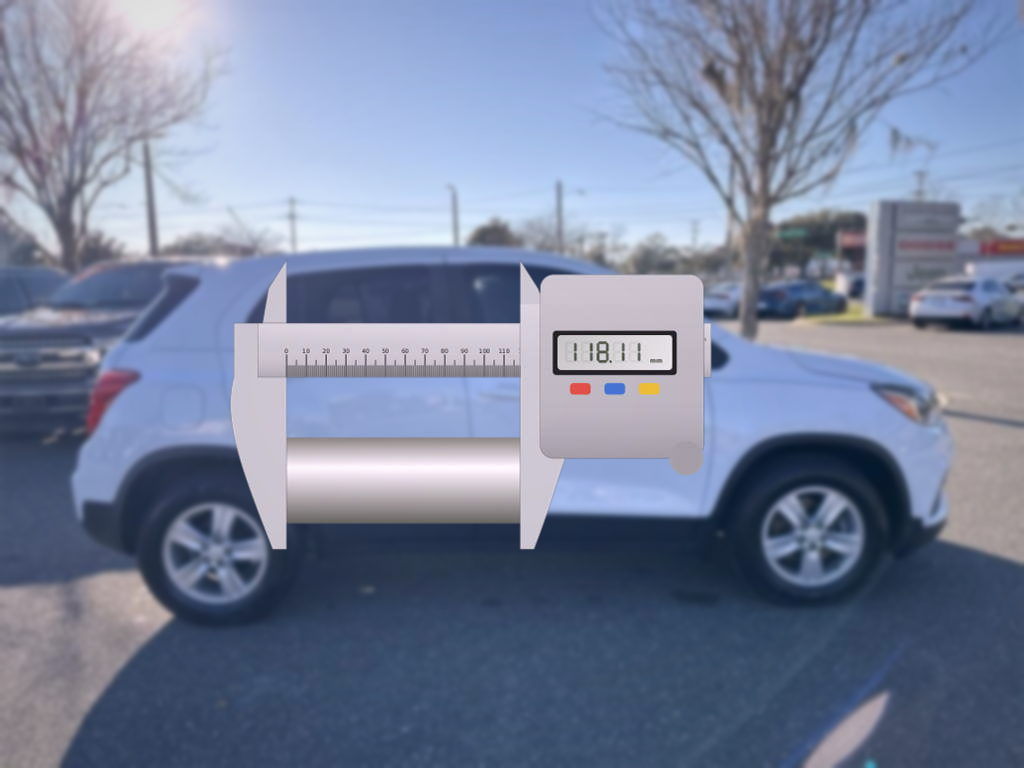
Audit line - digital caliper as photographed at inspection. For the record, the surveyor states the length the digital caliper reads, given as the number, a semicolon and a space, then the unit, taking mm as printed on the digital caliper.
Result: 118.11; mm
